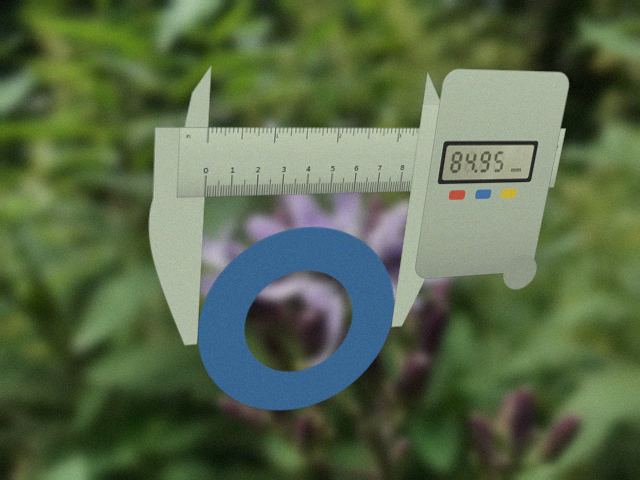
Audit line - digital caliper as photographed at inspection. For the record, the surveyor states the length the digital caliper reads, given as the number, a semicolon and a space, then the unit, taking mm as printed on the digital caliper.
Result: 84.95; mm
